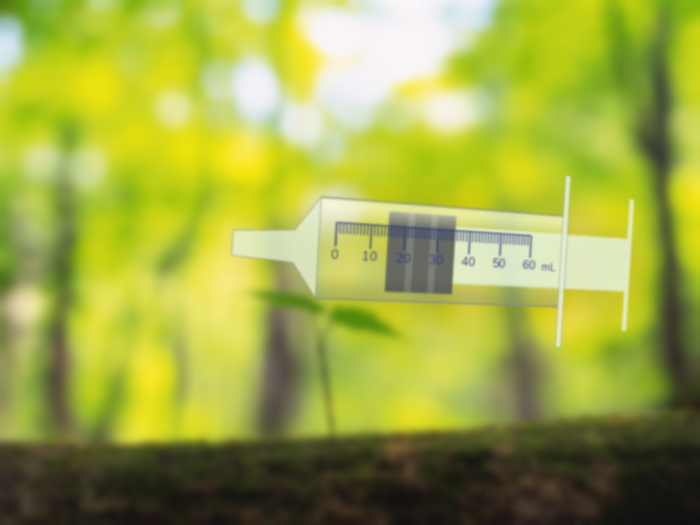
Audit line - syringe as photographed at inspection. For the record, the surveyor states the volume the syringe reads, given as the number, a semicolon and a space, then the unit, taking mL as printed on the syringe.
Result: 15; mL
